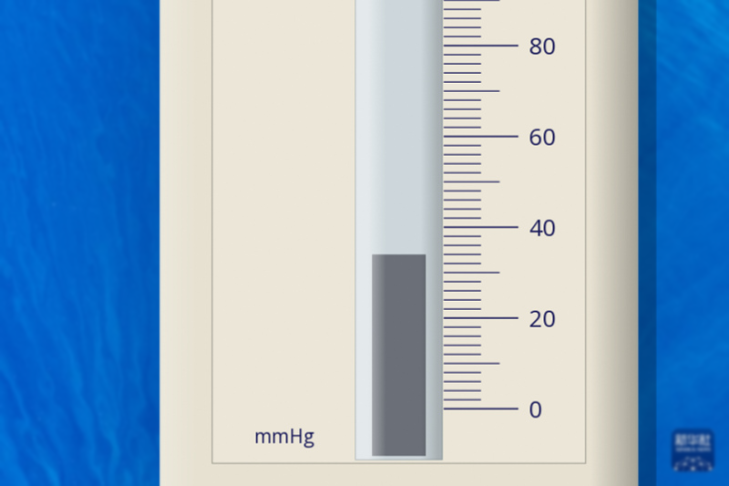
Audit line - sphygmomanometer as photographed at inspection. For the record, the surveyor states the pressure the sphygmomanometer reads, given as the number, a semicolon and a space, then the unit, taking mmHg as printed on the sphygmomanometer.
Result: 34; mmHg
